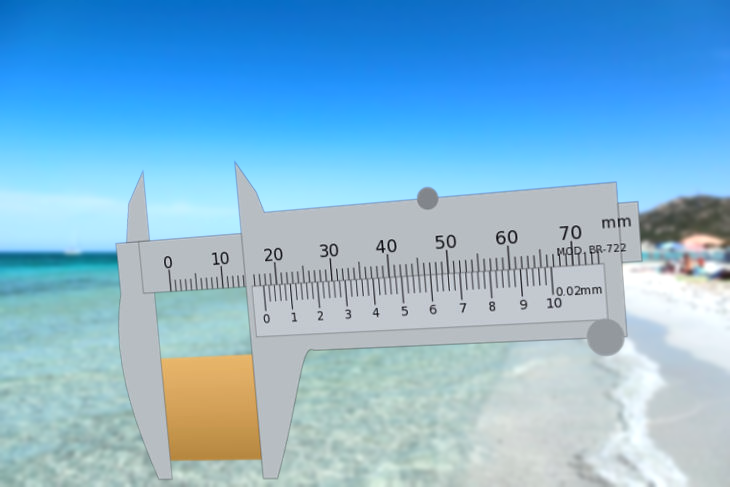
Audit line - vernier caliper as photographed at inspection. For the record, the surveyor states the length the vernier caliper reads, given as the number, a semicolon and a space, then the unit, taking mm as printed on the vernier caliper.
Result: 17.6; mm
